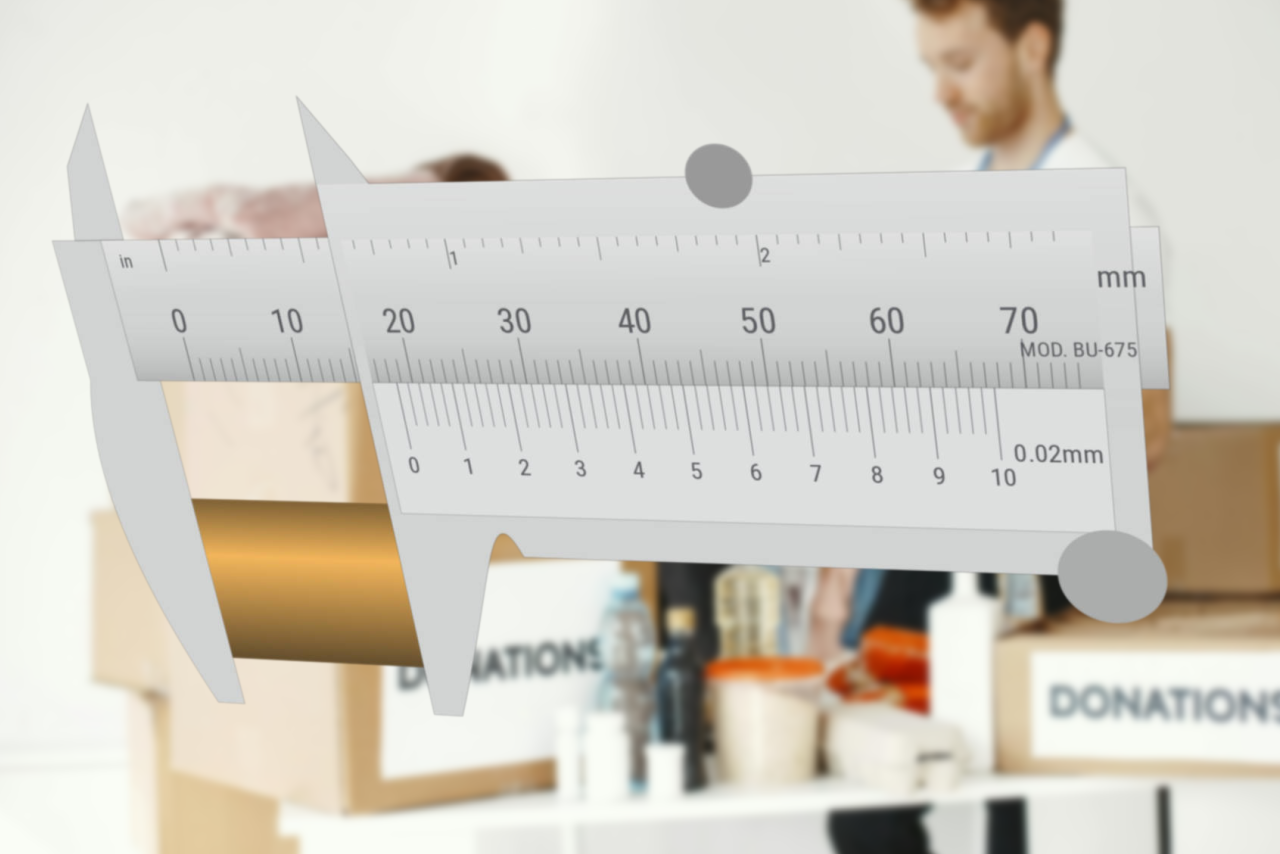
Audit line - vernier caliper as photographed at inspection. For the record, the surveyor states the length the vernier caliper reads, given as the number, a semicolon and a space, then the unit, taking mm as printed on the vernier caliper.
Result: 18.6; mm
